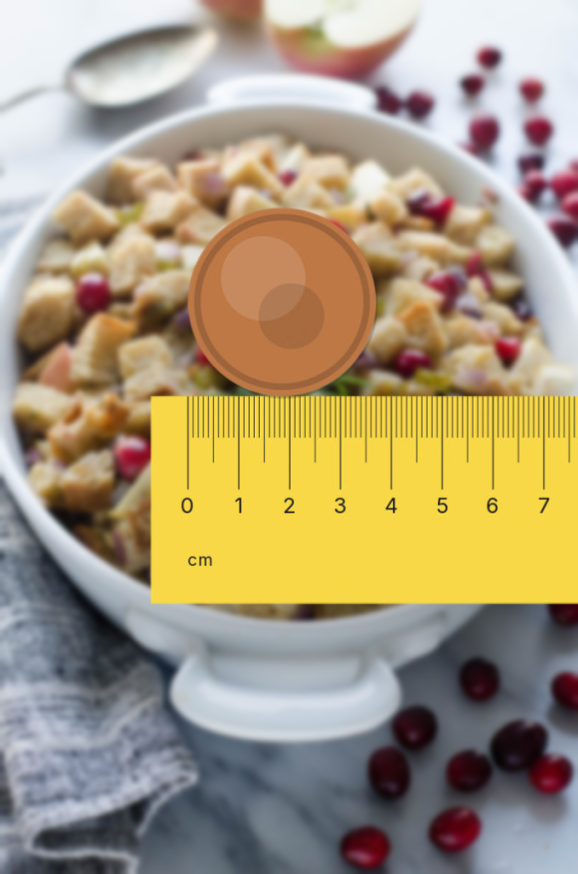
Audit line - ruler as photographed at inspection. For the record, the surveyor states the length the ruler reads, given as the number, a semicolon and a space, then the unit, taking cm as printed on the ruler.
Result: 3.7; cm
